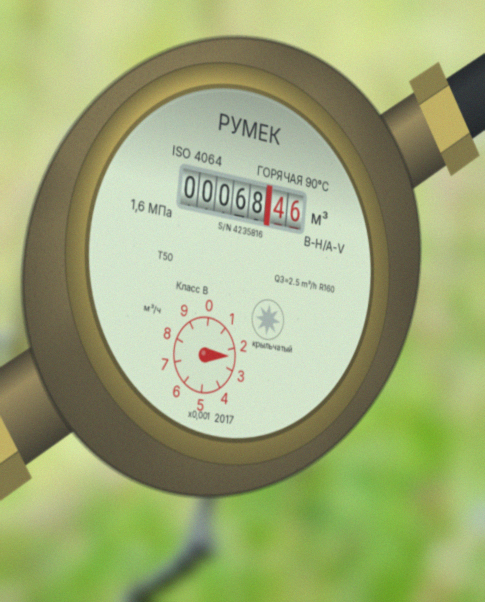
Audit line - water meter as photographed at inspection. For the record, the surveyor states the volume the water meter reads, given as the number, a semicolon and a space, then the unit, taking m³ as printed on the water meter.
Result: 68.462; m³
